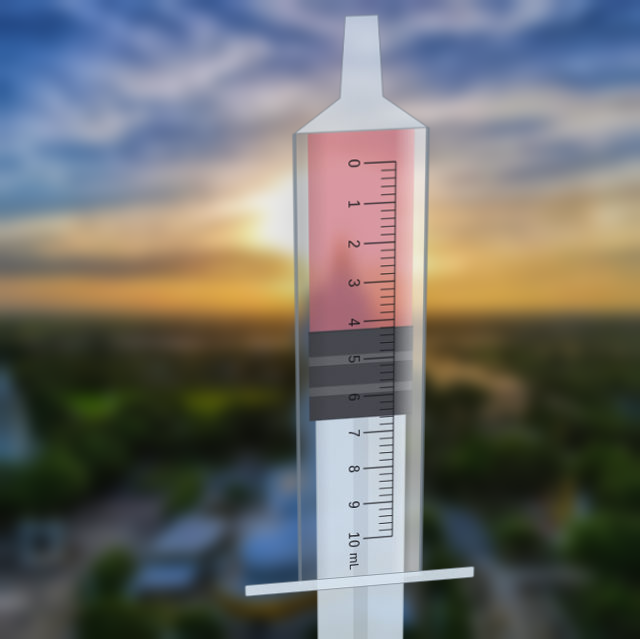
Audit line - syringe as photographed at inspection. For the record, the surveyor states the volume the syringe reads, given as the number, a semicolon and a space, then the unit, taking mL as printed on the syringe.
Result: 4.2; mL
